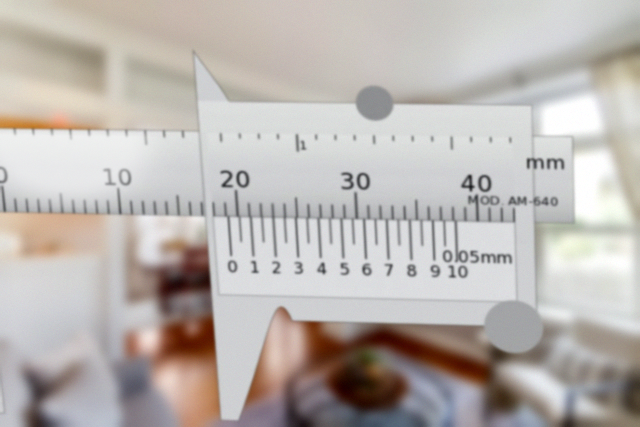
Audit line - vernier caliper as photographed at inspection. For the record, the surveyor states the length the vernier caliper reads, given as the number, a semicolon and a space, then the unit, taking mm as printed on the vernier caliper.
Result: 19.2; mm
